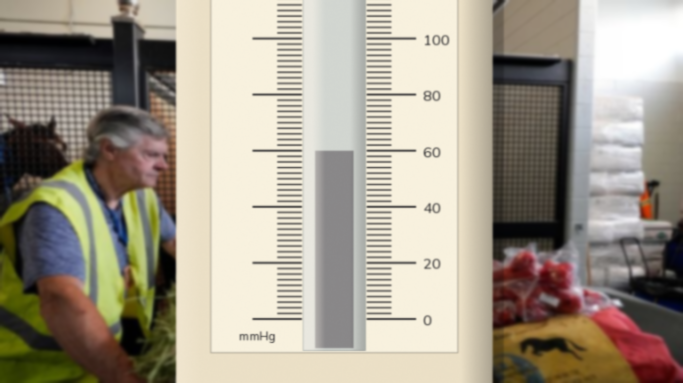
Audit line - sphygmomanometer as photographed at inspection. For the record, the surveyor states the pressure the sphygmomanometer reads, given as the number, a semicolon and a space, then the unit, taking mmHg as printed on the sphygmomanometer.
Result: 60; mmHg
